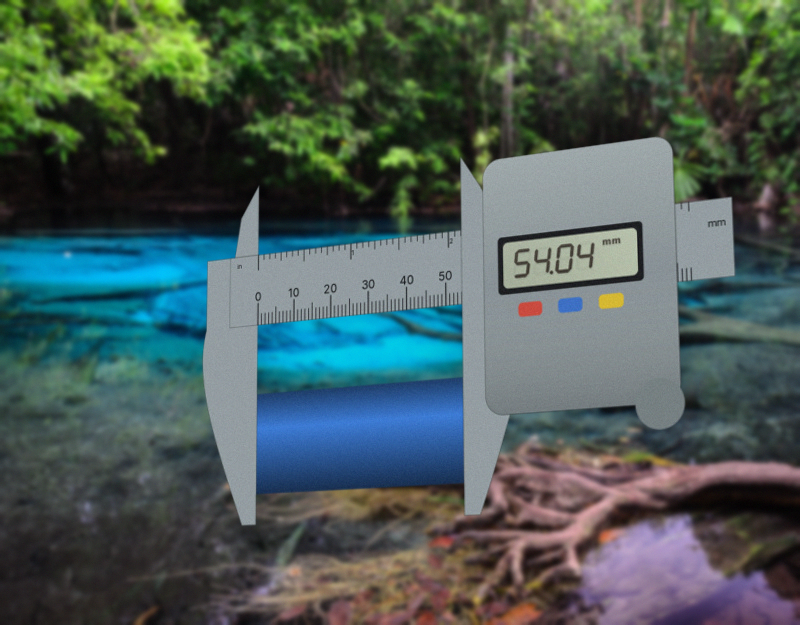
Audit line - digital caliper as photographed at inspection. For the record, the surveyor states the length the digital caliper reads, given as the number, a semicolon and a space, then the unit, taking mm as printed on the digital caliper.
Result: 54.04; mm
